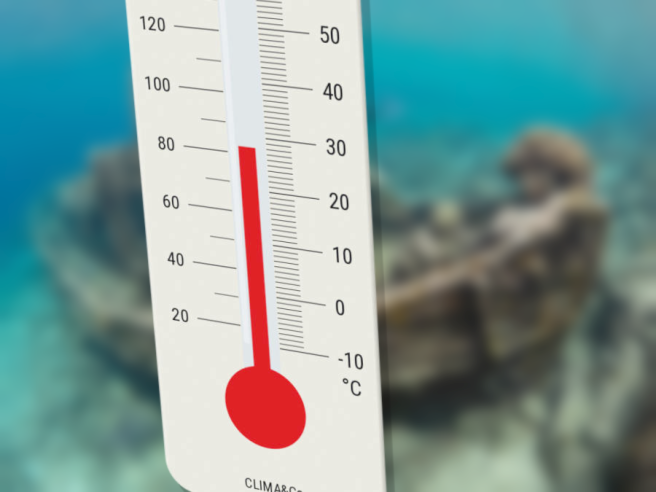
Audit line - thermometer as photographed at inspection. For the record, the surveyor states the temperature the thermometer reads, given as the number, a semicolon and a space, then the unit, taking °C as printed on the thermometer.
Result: 28; °C
